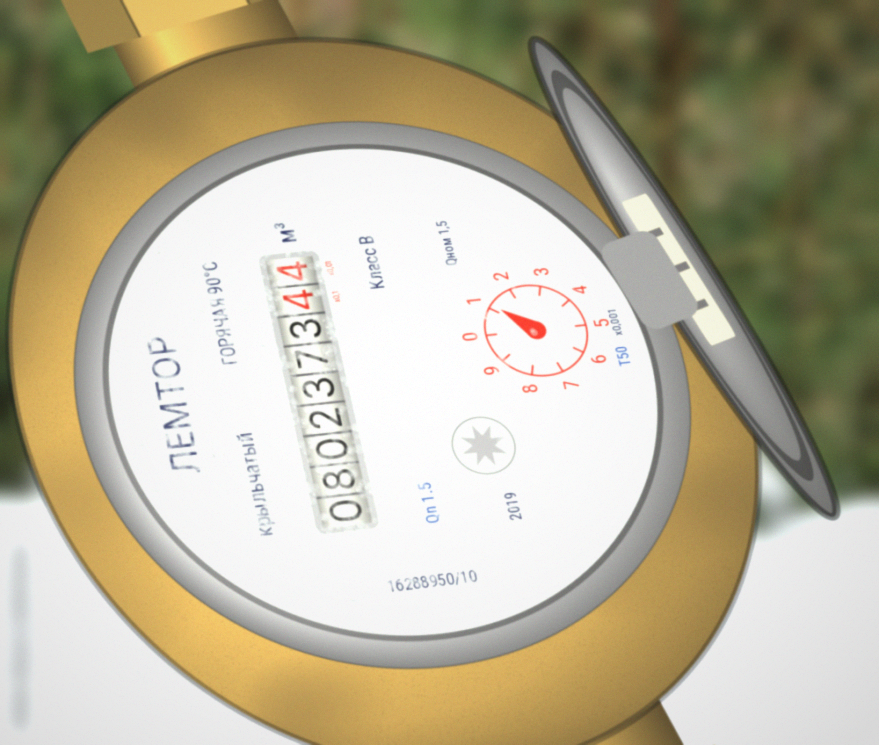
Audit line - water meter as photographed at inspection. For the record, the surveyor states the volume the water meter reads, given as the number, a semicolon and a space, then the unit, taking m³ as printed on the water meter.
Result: 802373.441; m³
